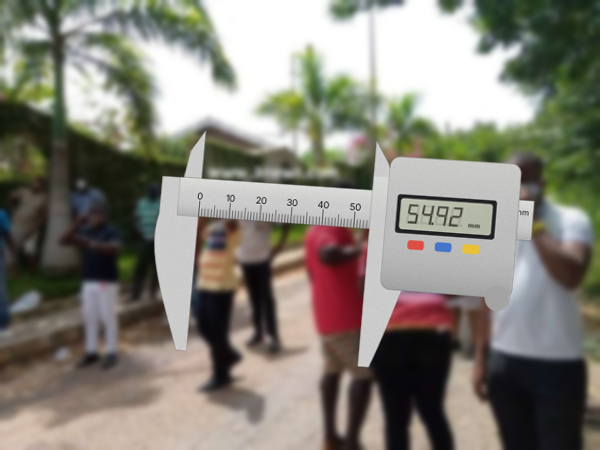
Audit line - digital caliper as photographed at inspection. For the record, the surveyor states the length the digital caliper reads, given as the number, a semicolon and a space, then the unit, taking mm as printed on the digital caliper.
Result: 54.92; mm
